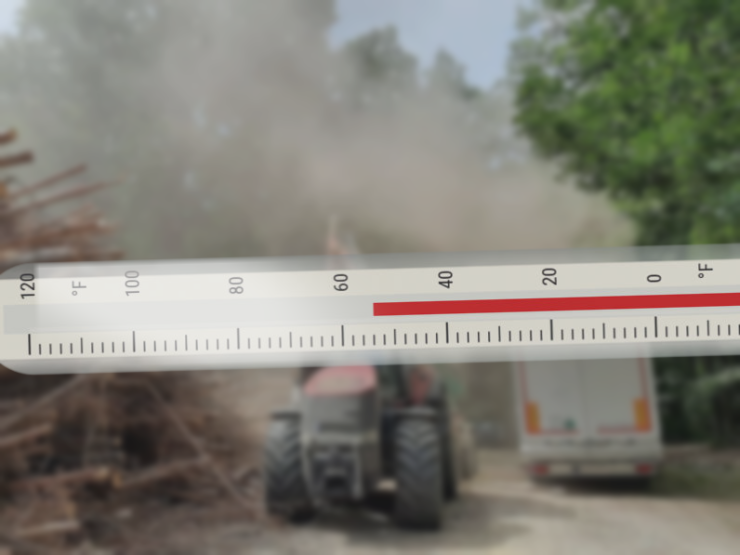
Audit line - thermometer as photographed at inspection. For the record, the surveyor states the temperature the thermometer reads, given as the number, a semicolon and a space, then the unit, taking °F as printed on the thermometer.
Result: 54; °F
